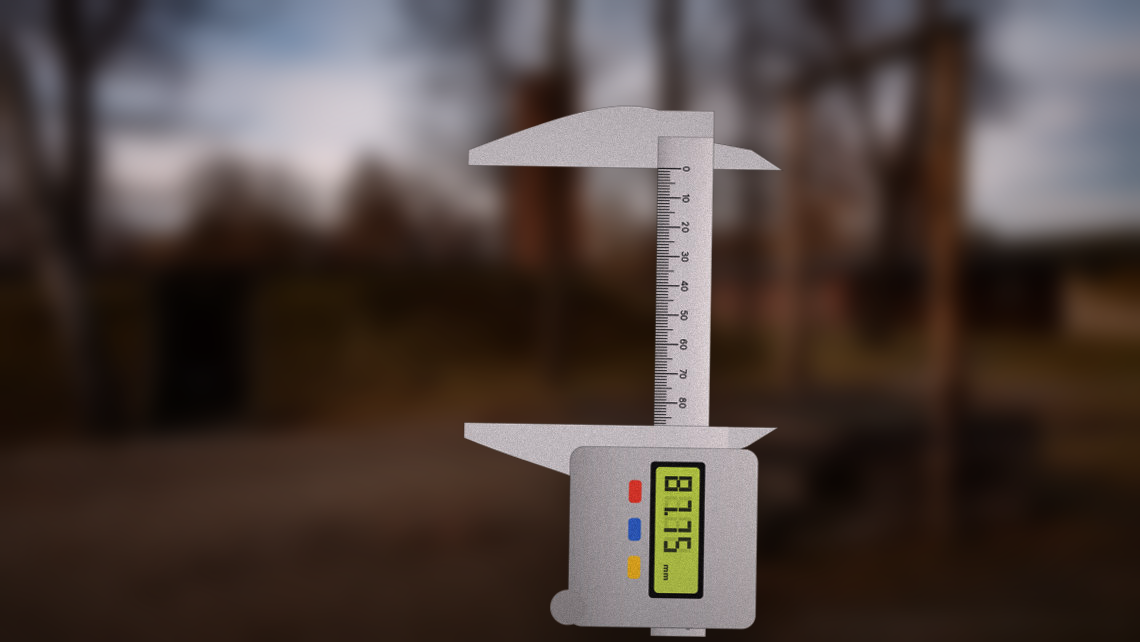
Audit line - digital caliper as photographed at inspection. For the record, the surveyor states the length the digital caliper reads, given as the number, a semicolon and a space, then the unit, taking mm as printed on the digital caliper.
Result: 87.75; mm
